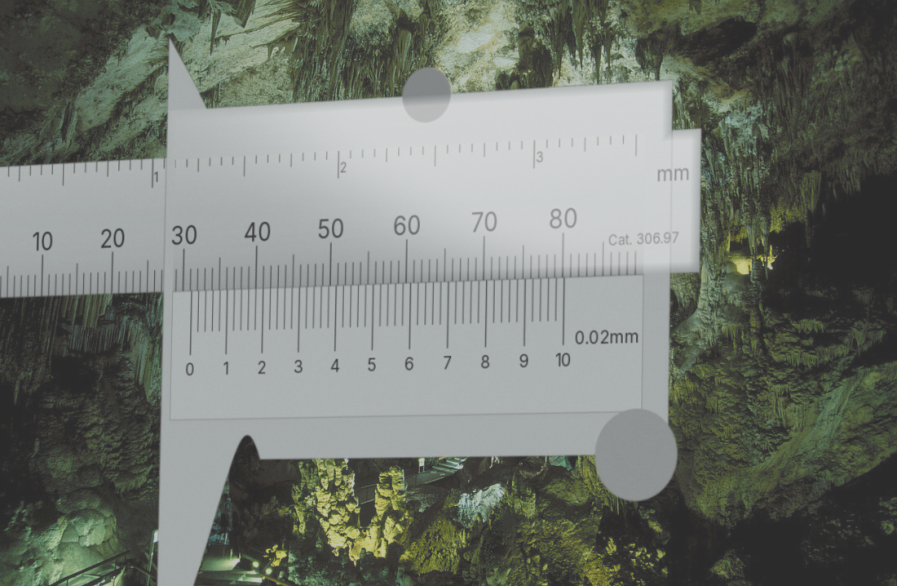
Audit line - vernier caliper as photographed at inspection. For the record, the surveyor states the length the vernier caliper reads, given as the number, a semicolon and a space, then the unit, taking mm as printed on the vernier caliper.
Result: 31.2; mm
